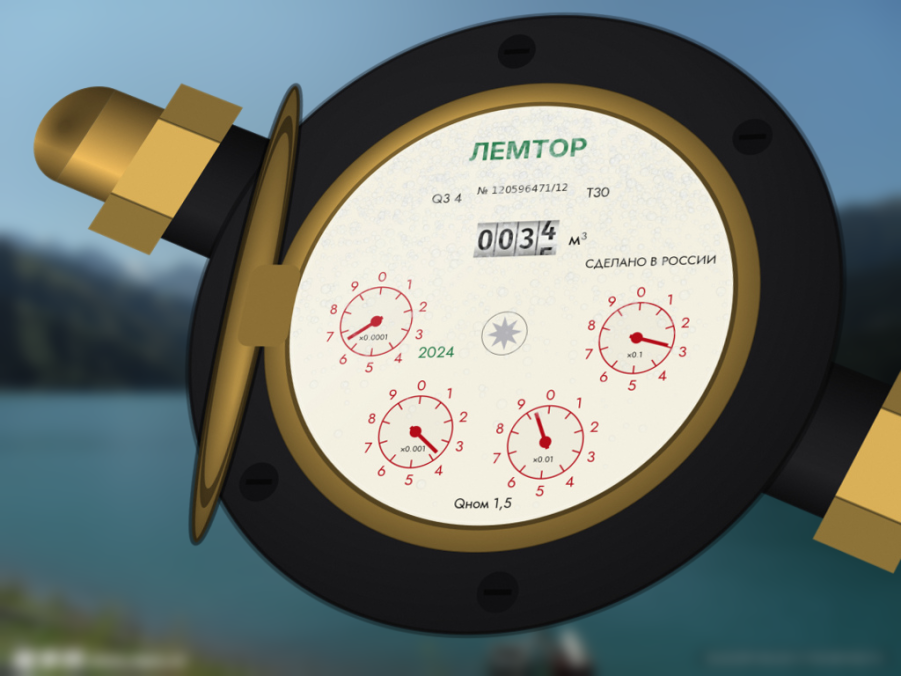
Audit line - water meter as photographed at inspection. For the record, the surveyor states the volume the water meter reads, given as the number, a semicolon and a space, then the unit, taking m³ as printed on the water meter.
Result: 34.2936; m³
